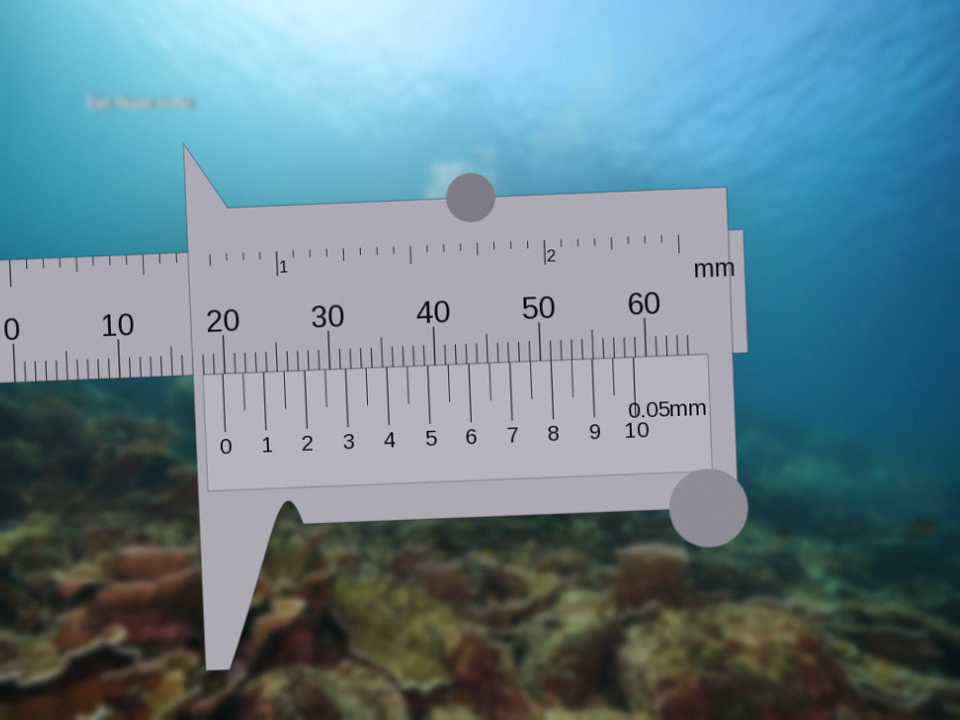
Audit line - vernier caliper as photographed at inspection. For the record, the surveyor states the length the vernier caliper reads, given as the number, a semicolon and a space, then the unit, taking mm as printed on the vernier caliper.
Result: 19.8; mm
